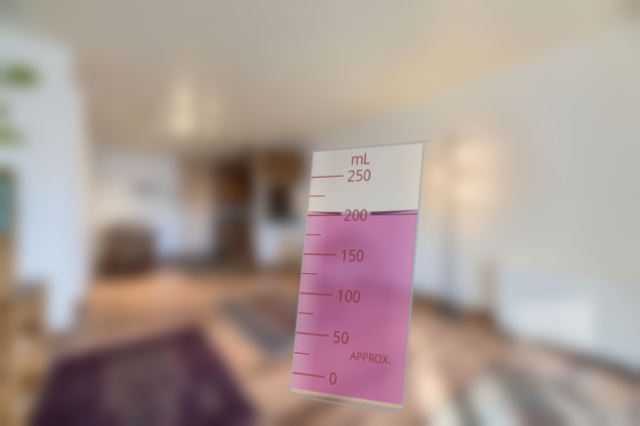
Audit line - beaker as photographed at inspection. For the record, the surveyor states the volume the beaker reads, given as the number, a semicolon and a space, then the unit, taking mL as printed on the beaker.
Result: 200; mL
